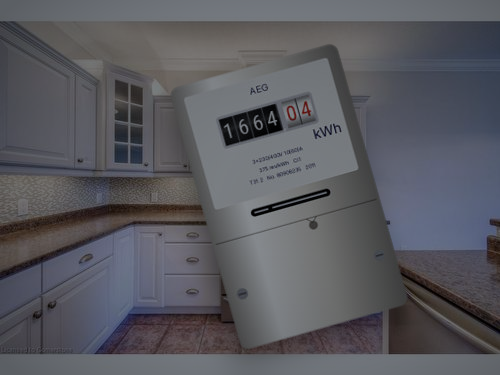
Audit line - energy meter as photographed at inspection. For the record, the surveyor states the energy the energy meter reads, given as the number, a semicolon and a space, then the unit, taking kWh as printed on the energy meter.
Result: 1664.04; kWh
